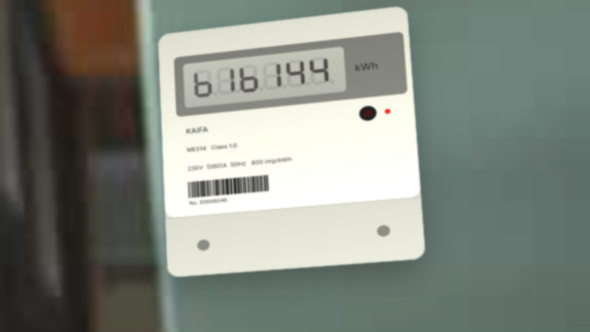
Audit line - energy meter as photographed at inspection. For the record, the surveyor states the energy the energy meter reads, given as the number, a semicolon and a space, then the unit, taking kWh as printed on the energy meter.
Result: 616144; kWh
